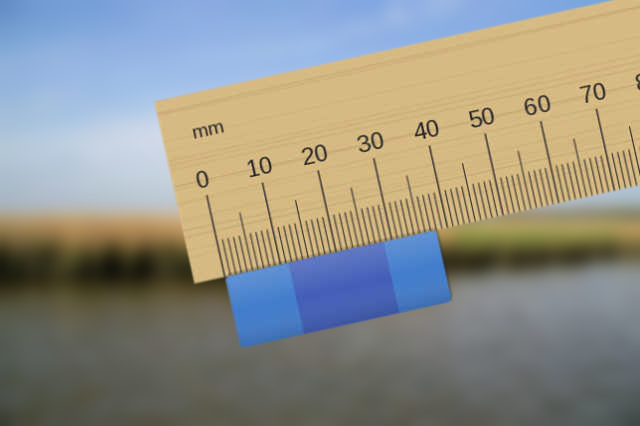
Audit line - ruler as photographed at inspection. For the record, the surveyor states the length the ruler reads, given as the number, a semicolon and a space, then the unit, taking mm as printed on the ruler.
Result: 38; mm
